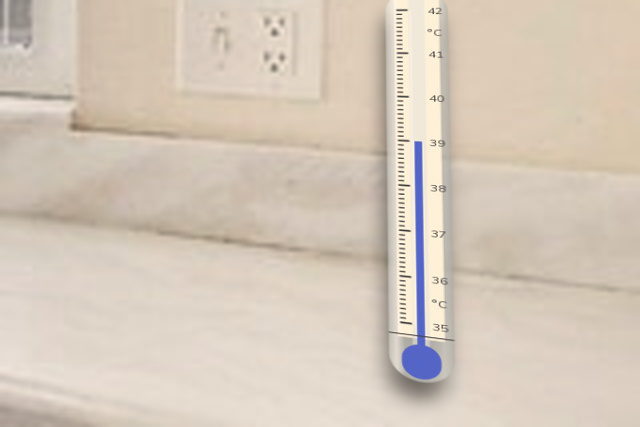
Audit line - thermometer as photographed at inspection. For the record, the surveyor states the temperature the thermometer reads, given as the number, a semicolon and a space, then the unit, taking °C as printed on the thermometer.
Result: 39; °C
